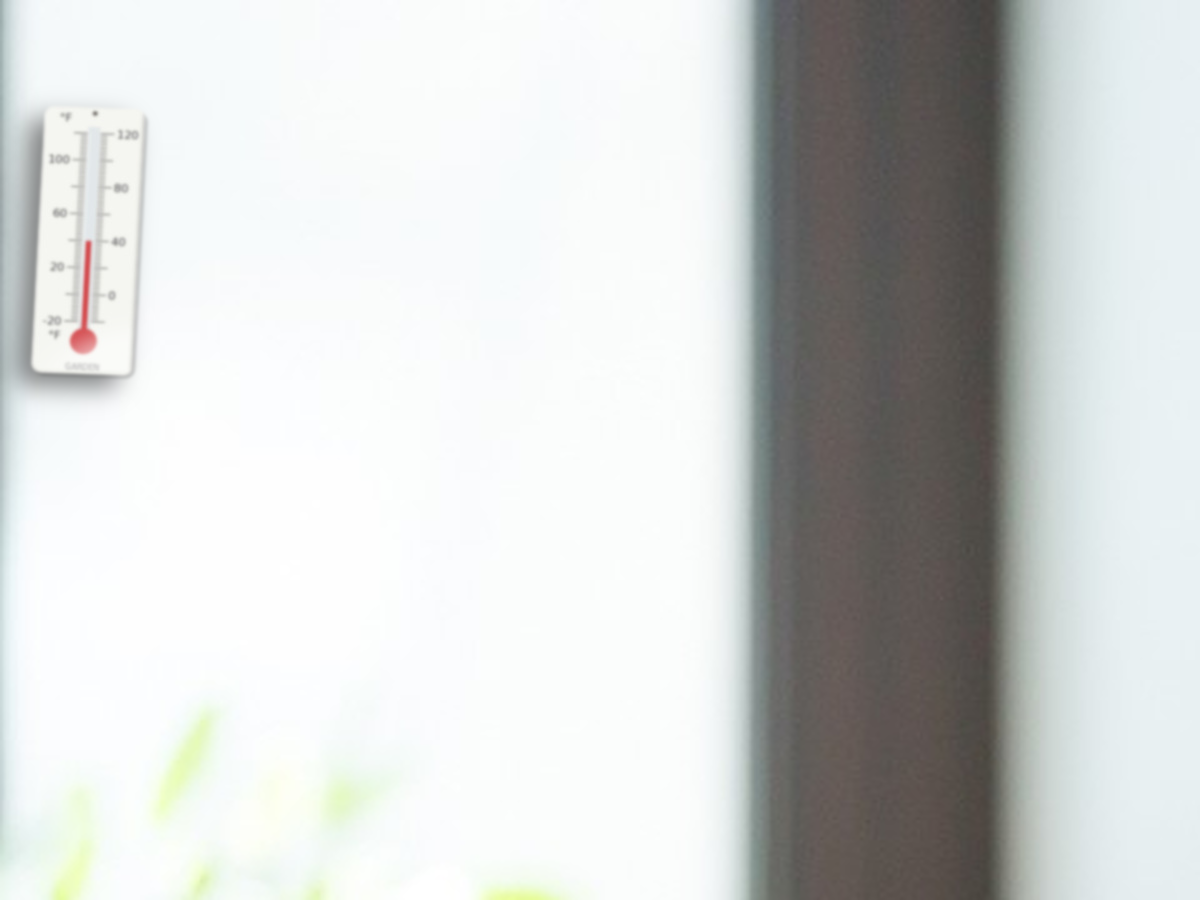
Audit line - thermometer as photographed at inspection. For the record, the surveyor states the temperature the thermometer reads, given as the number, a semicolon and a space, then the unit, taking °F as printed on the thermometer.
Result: 40; °F
